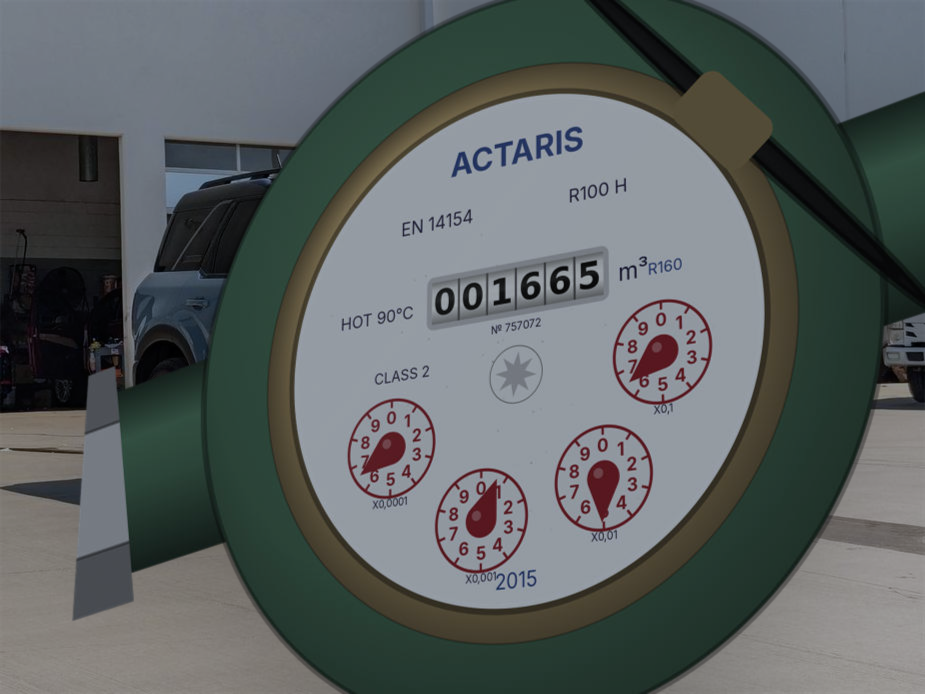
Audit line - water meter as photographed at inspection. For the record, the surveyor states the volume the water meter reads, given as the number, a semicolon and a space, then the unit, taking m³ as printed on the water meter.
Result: 1665.6506; m³
